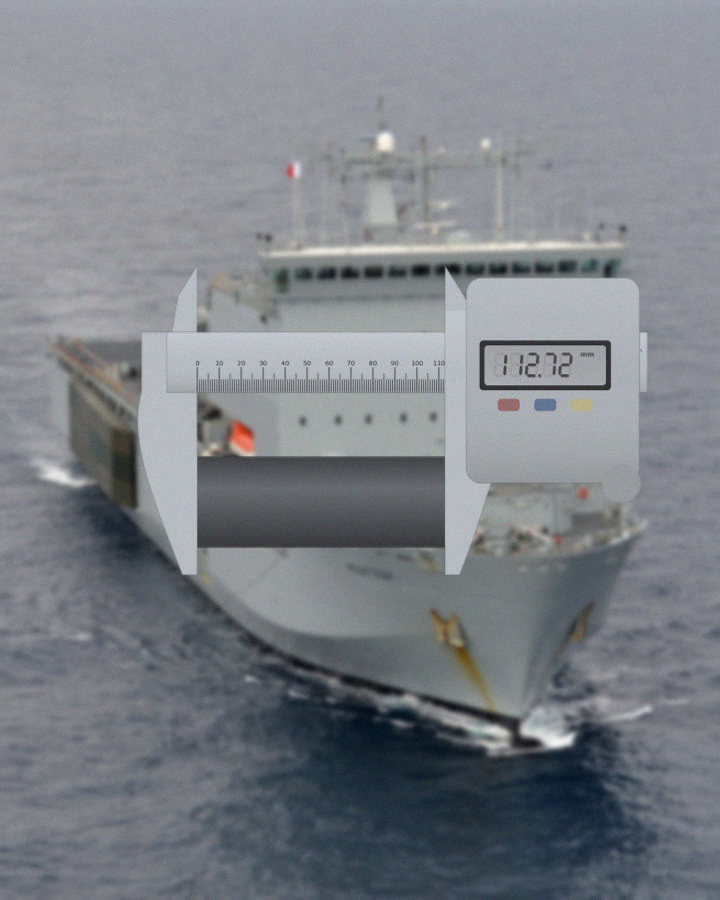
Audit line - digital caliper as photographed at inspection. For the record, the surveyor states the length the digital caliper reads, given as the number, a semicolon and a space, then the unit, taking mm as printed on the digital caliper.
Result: 112.72; mm
